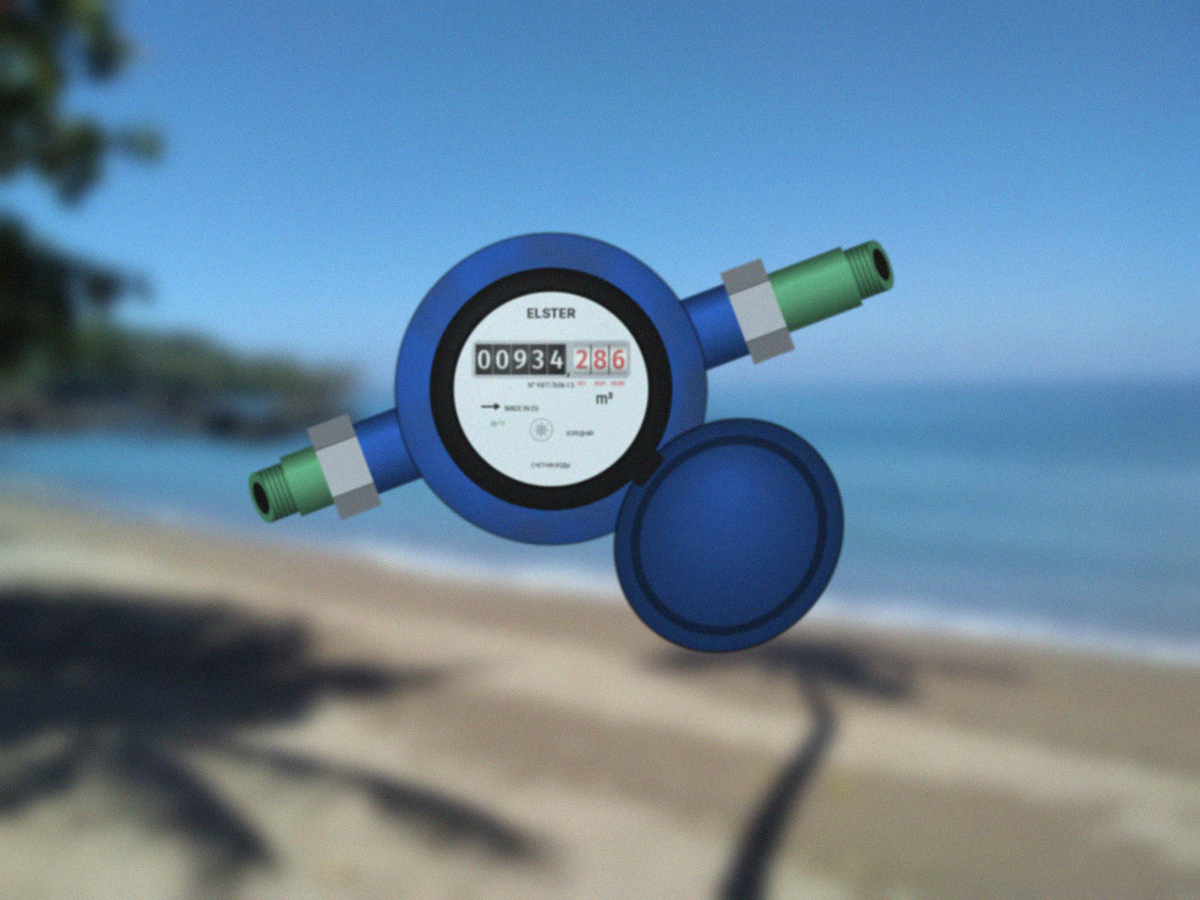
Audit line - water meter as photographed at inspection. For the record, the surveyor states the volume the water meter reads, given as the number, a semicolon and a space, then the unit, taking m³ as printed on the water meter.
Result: 934.286; m³
